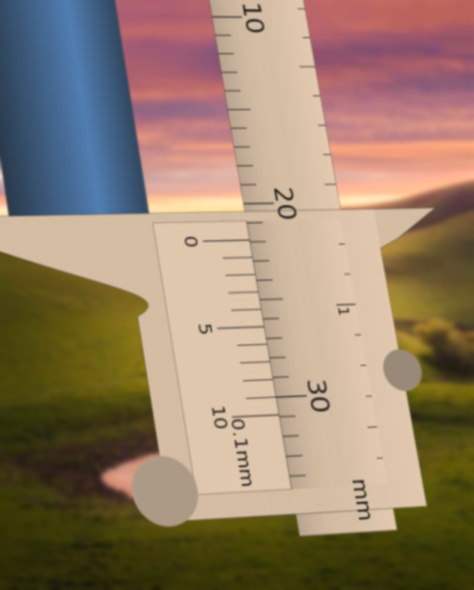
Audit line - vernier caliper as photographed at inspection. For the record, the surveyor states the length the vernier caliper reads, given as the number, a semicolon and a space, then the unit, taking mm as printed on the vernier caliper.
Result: 21.9; mm
